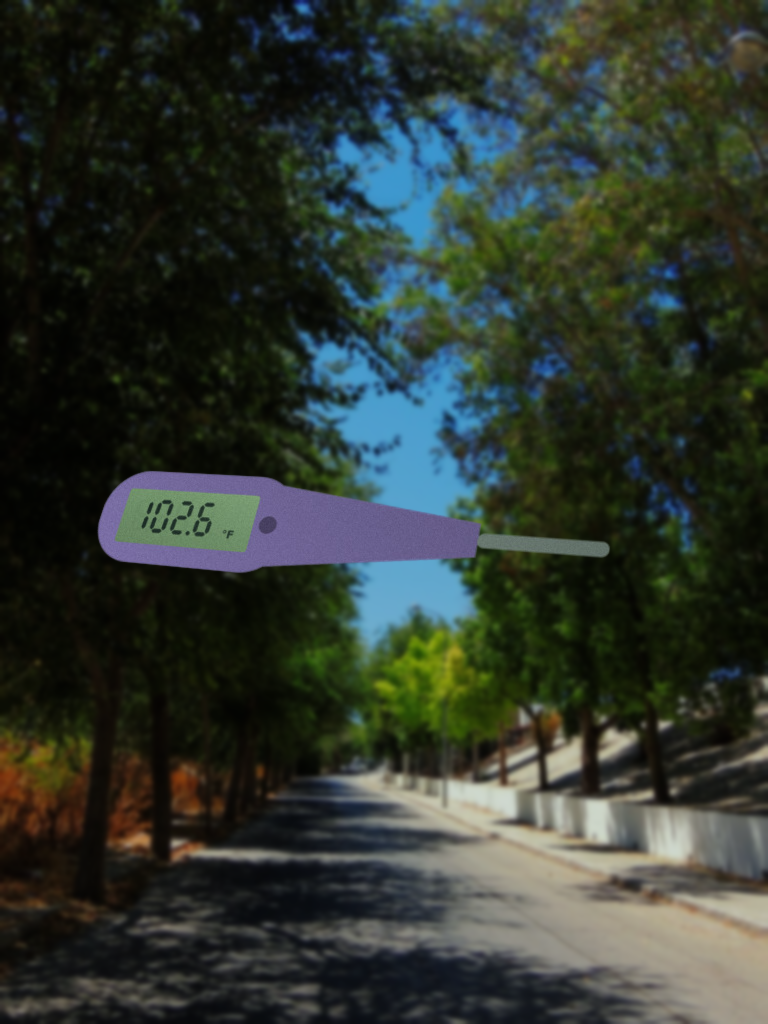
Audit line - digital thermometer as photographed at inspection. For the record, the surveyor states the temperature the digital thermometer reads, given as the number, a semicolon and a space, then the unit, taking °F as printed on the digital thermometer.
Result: 102.6; °F
